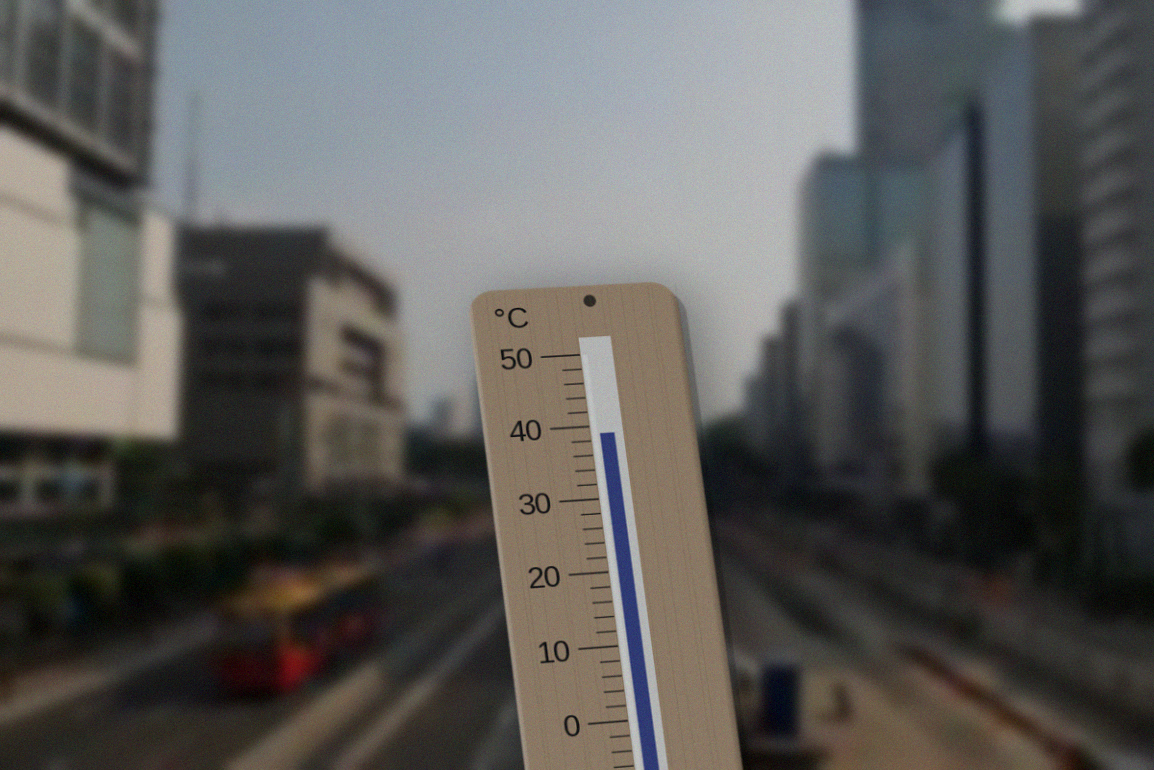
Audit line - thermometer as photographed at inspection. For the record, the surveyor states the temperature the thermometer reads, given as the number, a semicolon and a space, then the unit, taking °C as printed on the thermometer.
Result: 39; °C
